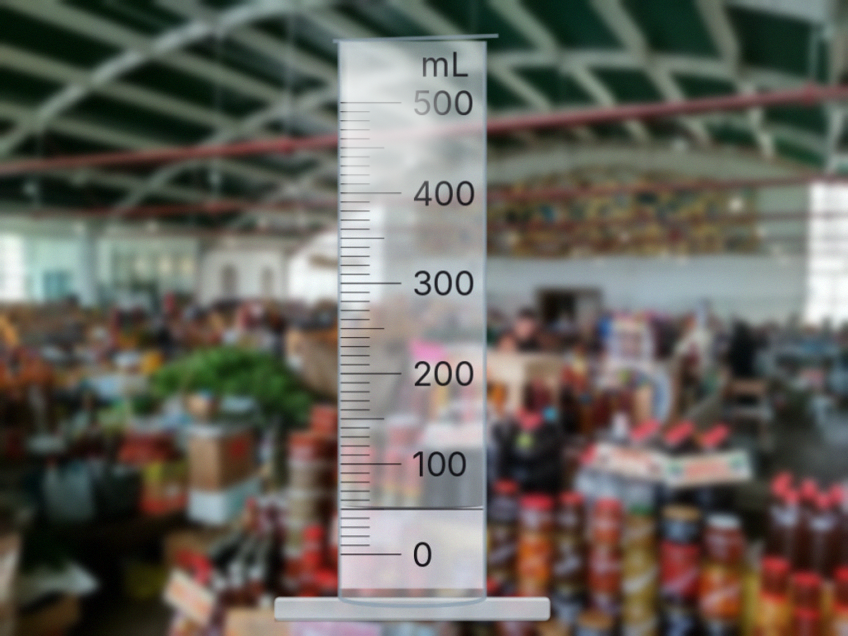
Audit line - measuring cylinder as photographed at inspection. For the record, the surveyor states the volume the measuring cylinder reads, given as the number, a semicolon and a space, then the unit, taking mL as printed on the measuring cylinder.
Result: 50; mL
